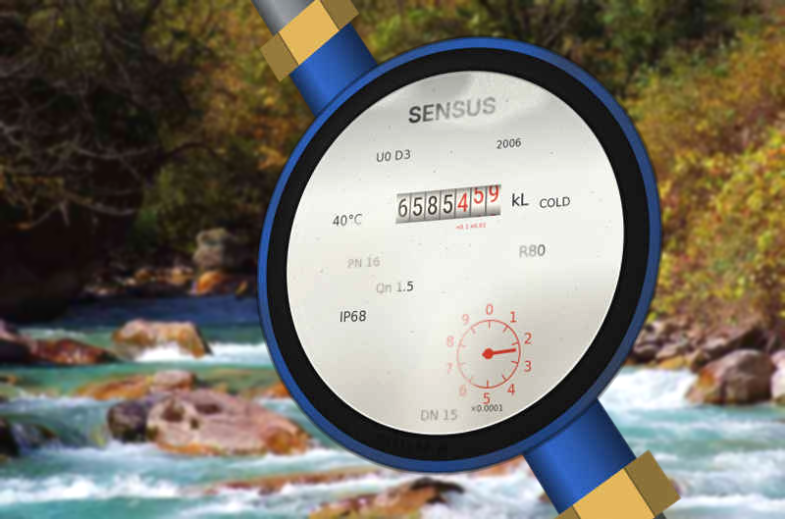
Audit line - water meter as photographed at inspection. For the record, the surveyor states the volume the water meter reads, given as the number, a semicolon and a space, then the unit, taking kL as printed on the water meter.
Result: 6585.4592; kL
